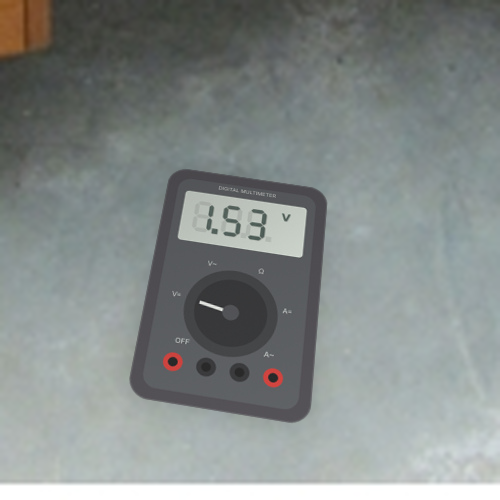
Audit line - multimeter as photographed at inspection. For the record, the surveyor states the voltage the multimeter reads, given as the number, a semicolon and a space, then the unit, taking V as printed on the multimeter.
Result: 1.53; V
